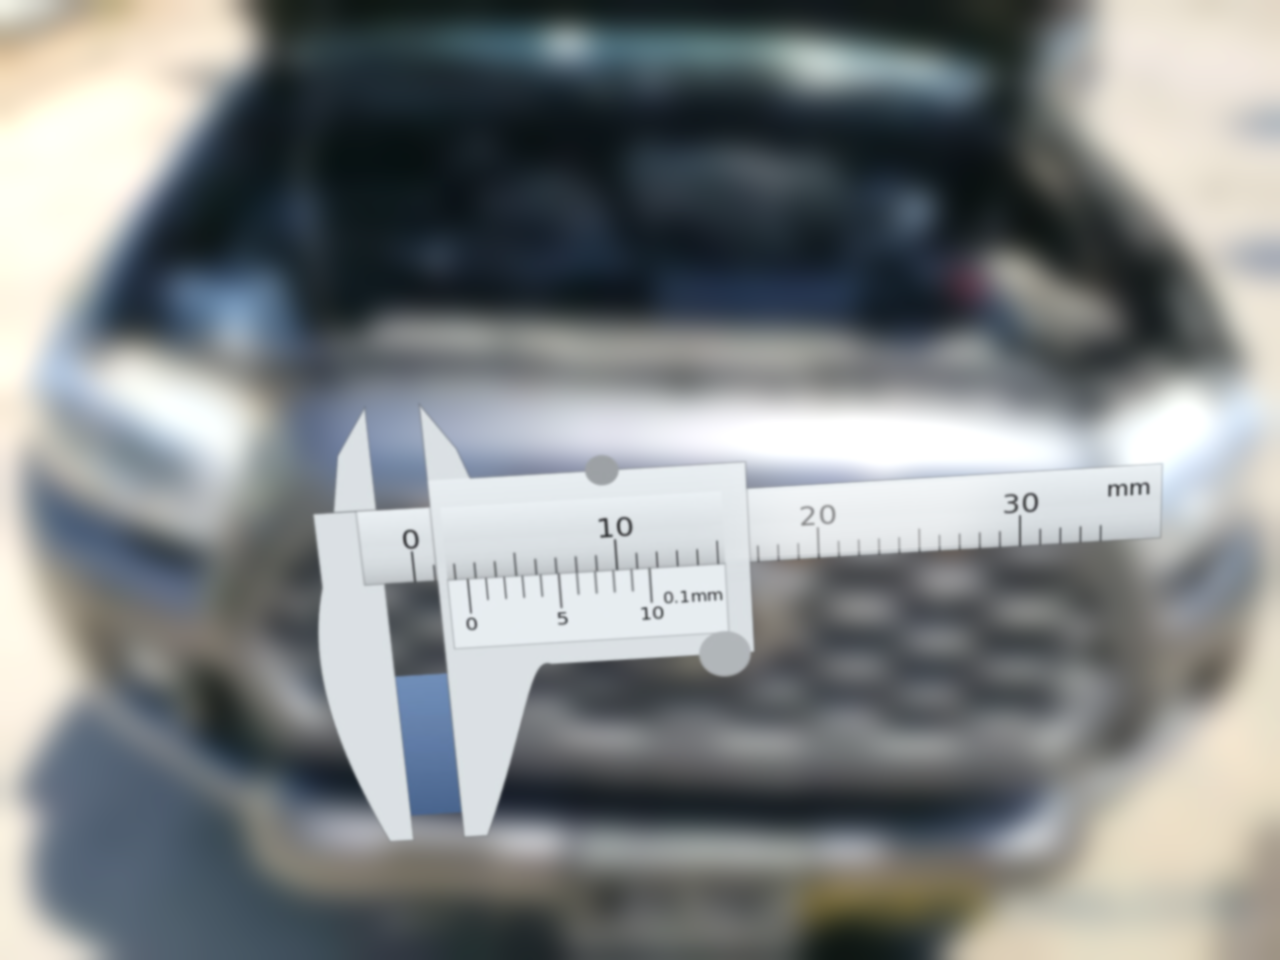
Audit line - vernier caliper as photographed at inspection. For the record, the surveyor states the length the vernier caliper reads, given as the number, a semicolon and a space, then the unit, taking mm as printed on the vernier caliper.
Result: 2.6; mm
